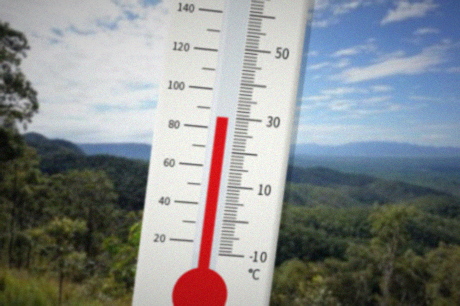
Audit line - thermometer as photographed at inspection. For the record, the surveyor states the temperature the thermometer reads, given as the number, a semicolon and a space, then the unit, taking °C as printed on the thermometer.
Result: 30; °C
